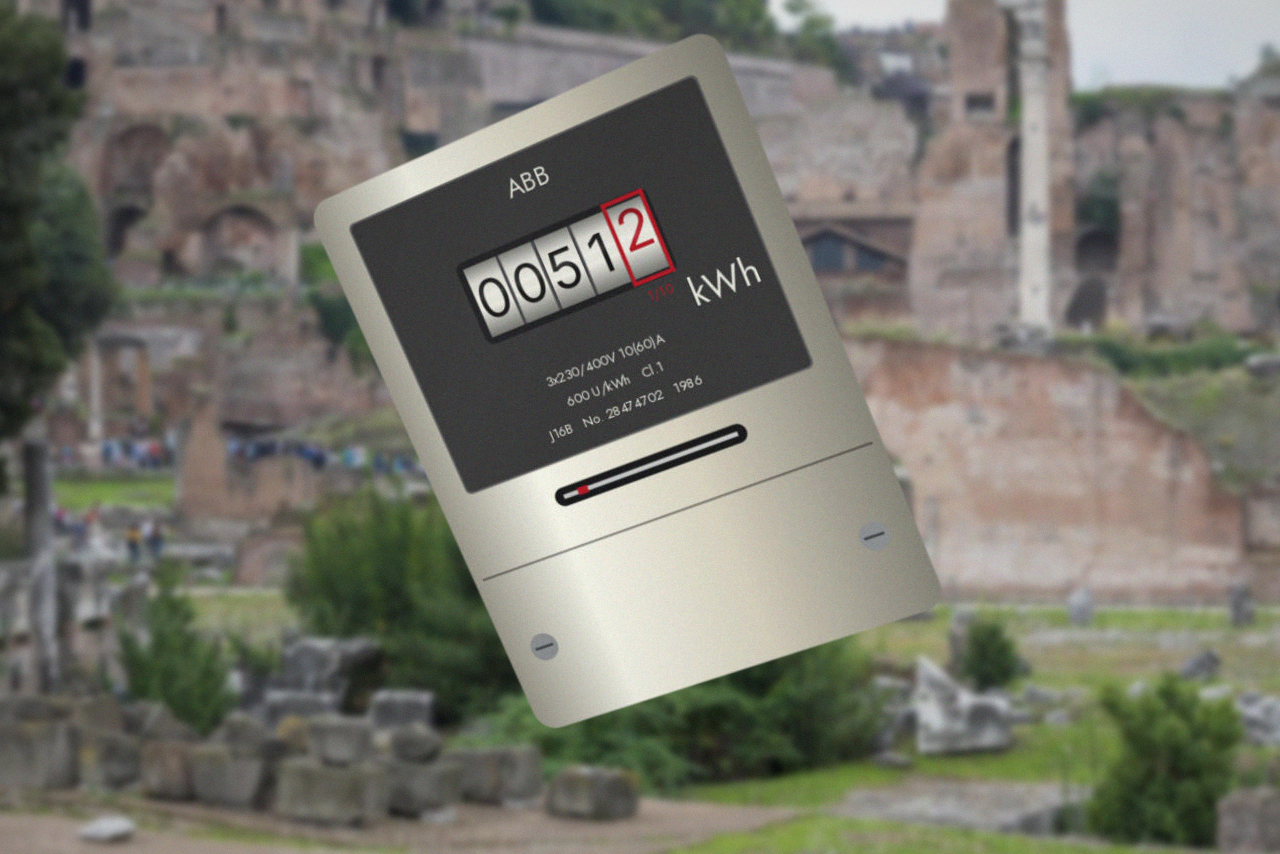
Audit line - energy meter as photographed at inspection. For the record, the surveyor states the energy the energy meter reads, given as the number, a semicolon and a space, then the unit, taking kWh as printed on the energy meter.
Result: 51.2; kWh
